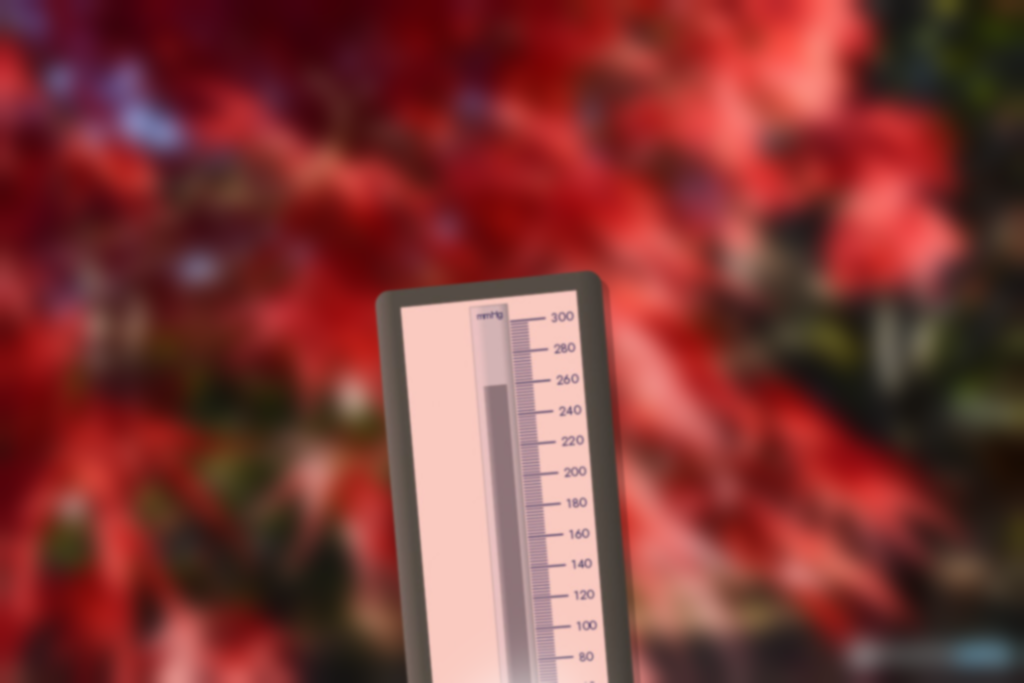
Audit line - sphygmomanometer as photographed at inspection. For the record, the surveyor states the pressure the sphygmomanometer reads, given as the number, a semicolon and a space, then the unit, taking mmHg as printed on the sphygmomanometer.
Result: 260; mmHg
